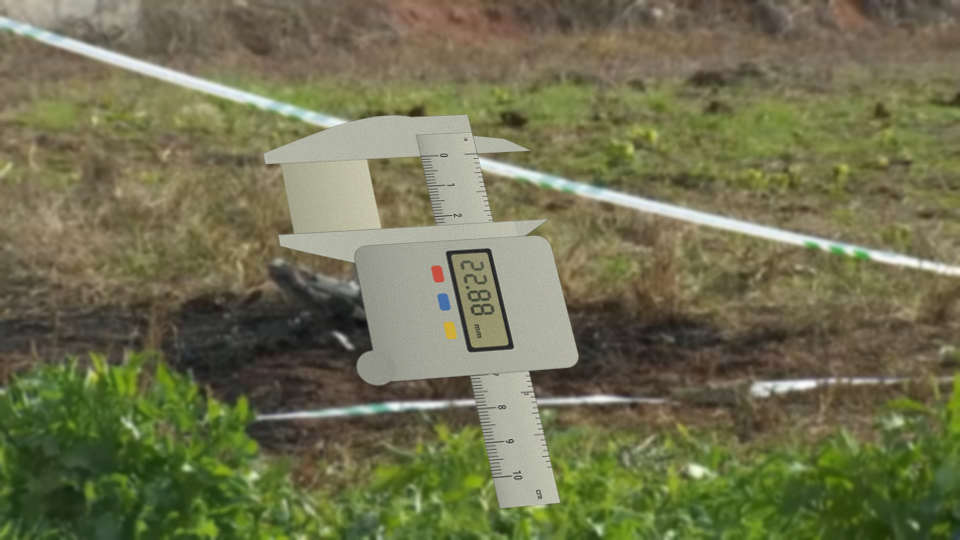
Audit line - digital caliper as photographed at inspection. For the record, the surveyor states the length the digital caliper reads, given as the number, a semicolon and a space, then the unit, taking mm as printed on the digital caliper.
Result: 22.88; mm
